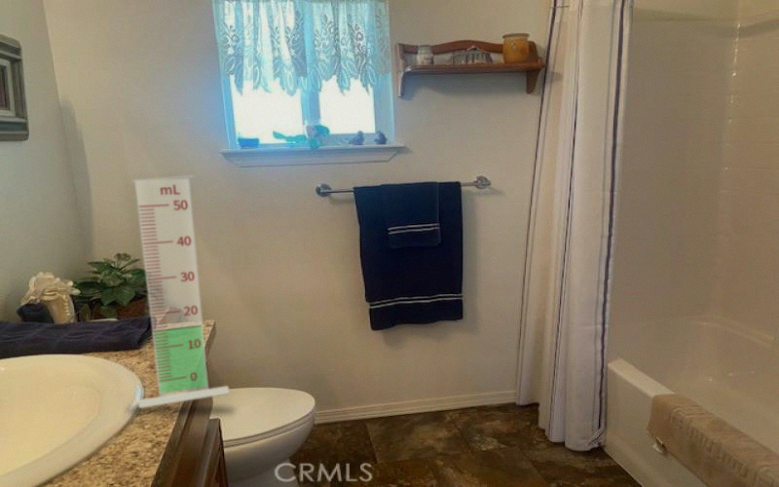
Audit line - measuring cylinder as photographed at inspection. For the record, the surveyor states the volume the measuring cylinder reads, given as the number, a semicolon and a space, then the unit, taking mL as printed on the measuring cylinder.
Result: 15; mL
